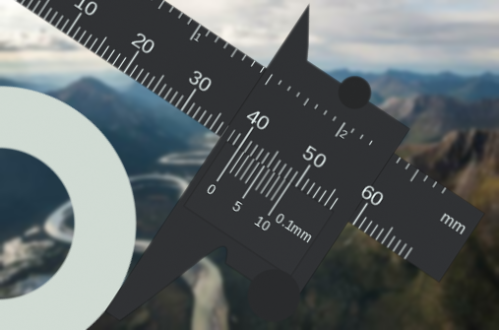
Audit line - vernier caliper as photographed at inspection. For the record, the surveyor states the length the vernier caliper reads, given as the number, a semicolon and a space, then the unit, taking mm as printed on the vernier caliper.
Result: 40.0; mm
